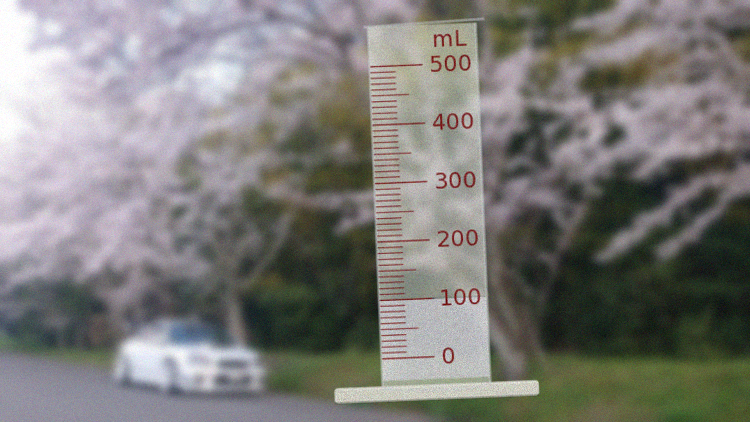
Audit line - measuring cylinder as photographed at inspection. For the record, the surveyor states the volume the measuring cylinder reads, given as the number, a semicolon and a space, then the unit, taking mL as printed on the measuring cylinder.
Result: 100; mL
